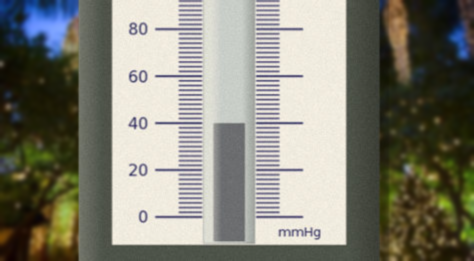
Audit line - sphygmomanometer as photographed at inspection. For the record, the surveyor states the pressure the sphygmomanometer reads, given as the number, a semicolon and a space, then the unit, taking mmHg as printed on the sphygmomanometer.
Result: 40; mmHg
